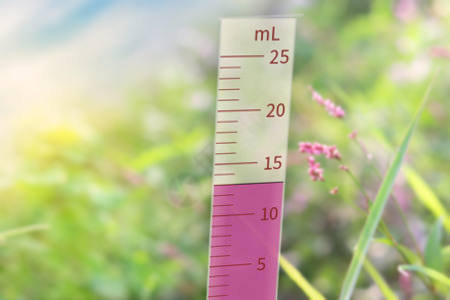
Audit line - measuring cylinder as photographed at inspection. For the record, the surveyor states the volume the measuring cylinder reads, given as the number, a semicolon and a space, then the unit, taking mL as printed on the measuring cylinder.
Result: 13; mL
